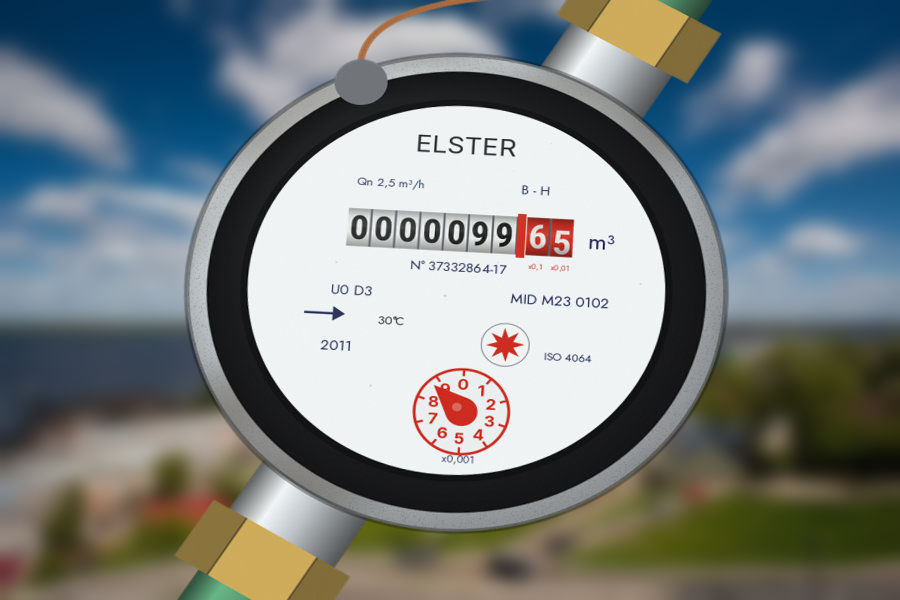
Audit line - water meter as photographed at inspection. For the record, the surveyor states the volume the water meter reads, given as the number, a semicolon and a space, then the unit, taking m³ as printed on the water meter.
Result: 99.648; m³
